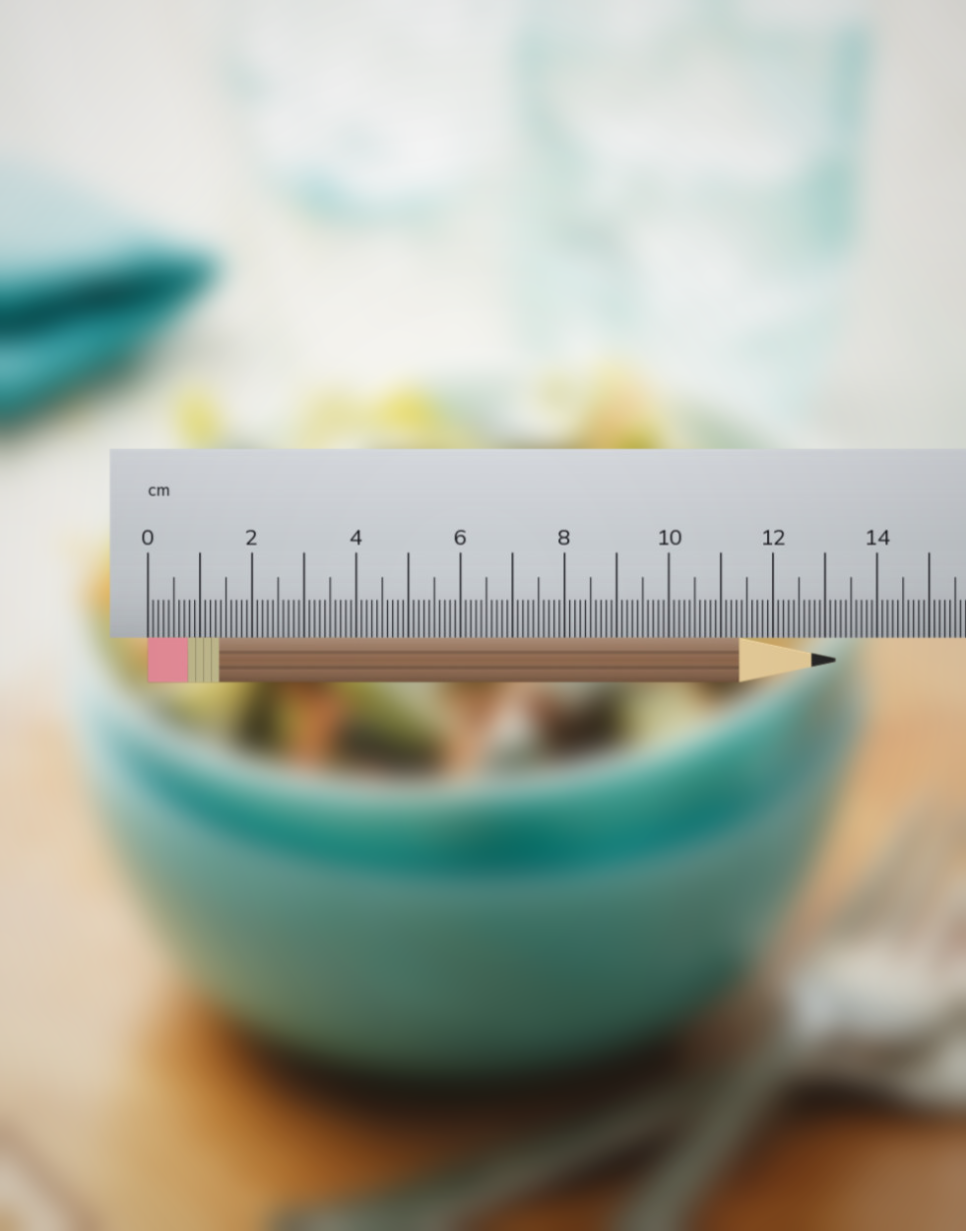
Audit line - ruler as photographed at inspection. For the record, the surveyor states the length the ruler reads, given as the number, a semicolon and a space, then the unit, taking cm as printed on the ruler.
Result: 13.2; cm
